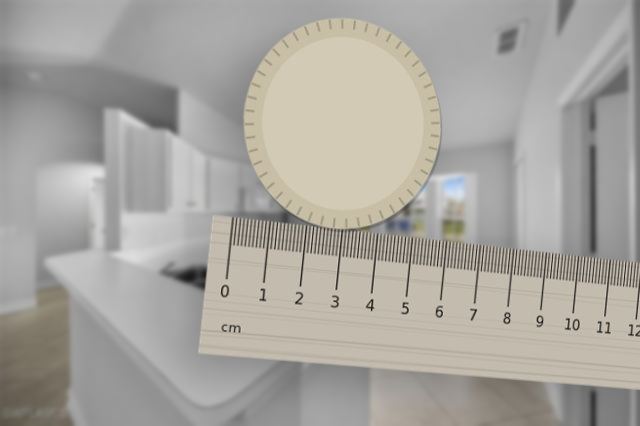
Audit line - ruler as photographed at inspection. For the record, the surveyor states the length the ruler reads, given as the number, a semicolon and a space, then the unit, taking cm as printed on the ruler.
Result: 5.5; cm
